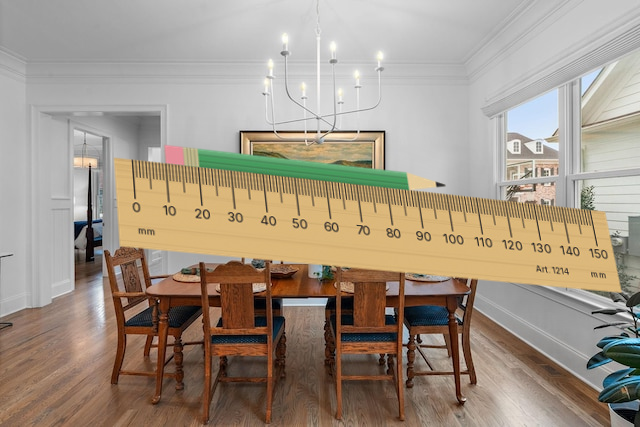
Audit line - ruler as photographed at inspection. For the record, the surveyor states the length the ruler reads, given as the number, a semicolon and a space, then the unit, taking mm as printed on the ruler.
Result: 90; mm
